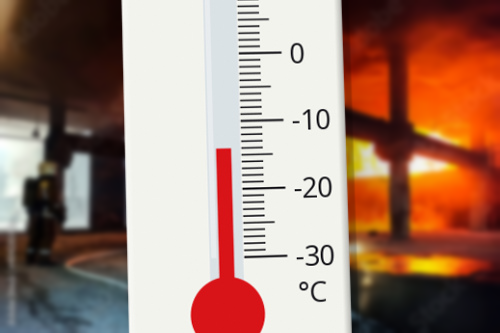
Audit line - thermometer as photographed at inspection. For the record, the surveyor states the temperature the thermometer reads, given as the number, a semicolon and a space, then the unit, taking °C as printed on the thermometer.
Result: -14; °C
